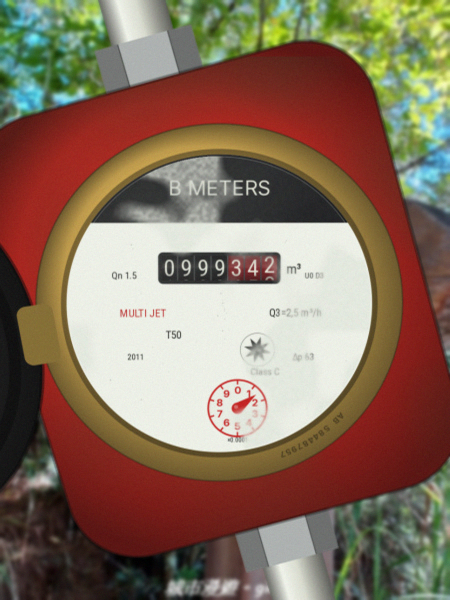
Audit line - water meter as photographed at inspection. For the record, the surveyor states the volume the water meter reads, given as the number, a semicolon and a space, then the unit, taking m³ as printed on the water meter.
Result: 999.3421; m³
